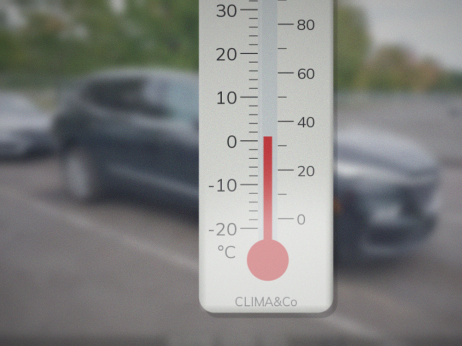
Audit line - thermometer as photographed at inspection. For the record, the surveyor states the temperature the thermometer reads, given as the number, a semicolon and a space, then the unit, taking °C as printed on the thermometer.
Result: 1; °C
